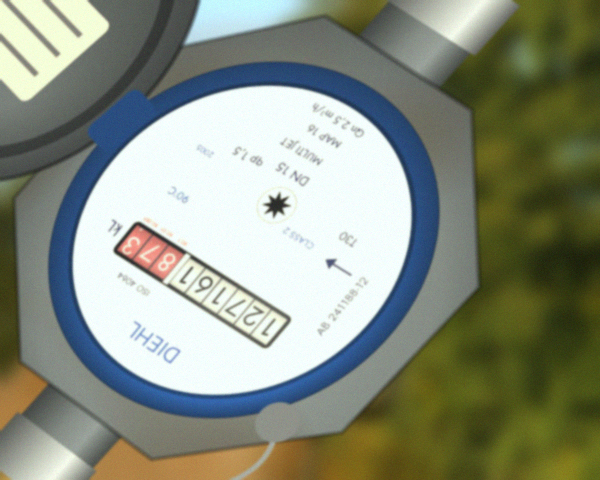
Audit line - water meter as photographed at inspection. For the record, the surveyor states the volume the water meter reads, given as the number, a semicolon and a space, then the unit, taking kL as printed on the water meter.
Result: 127161.873; kL
